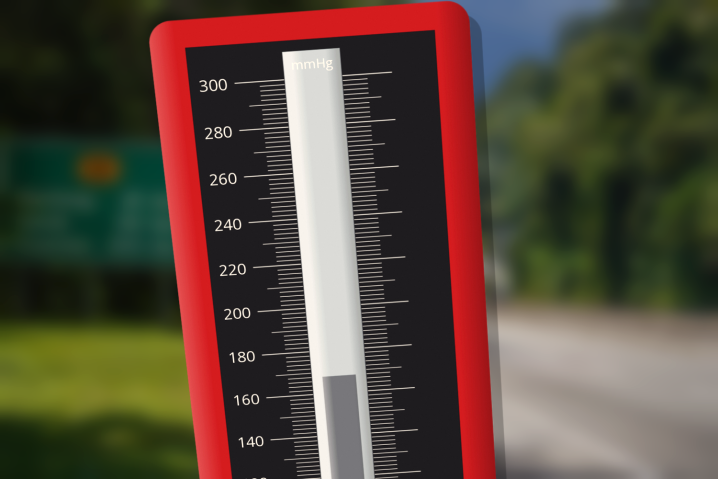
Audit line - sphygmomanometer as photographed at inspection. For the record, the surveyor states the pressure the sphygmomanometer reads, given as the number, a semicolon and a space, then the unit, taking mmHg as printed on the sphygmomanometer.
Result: 168; mmHg
